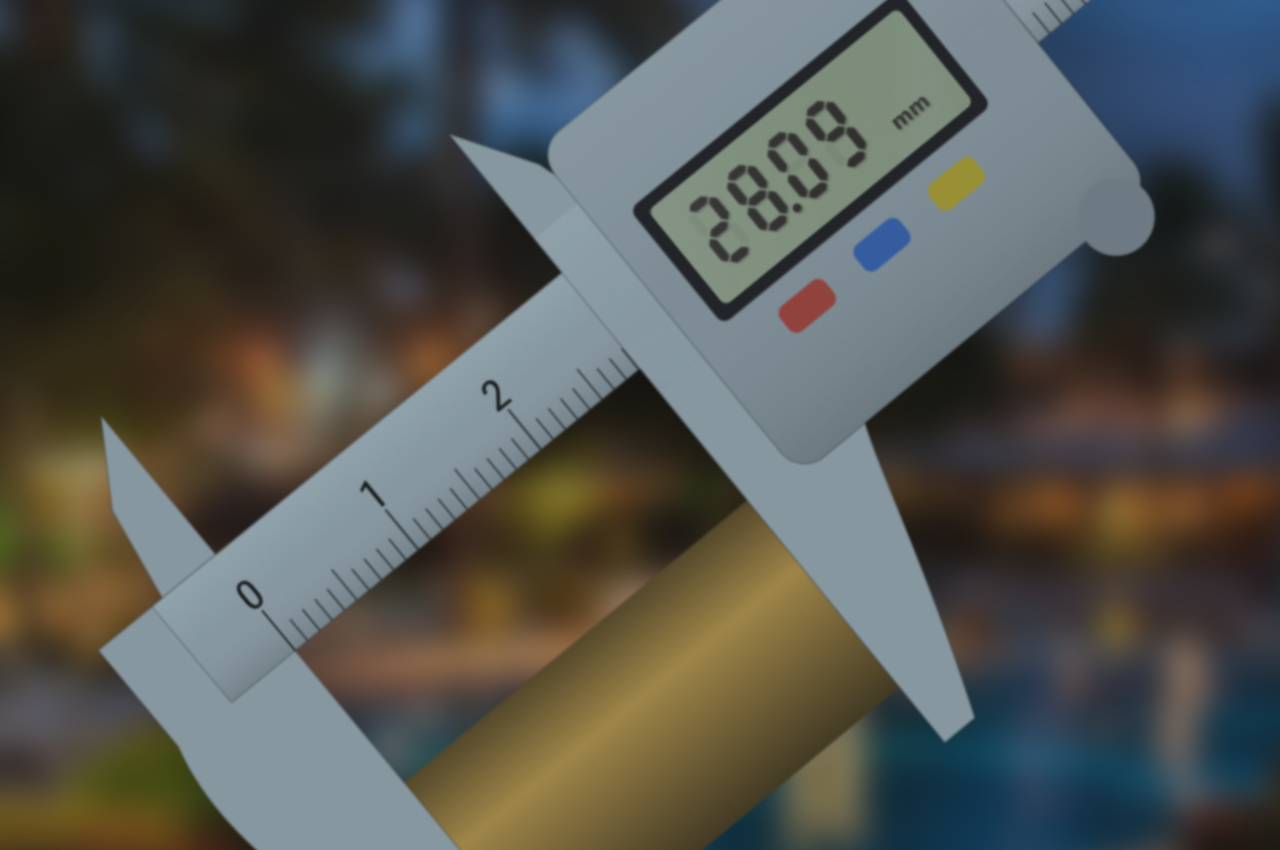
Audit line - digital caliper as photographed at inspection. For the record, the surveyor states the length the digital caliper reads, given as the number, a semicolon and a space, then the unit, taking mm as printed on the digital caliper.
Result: 28.09; mm
